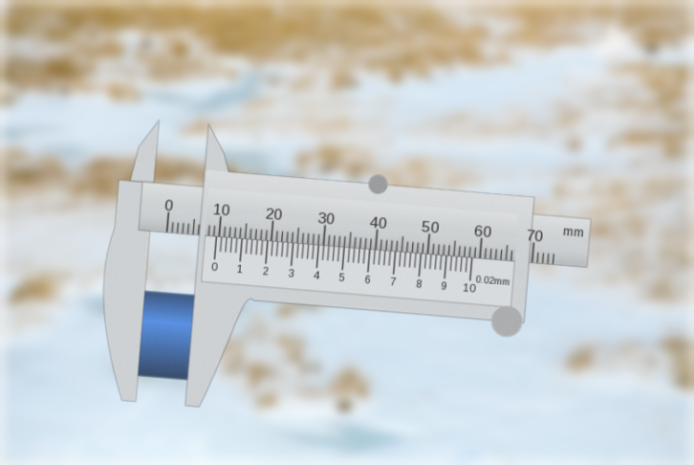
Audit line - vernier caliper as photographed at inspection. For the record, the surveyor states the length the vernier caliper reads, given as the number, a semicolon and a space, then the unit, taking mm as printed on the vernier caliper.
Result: 9.5; mm
